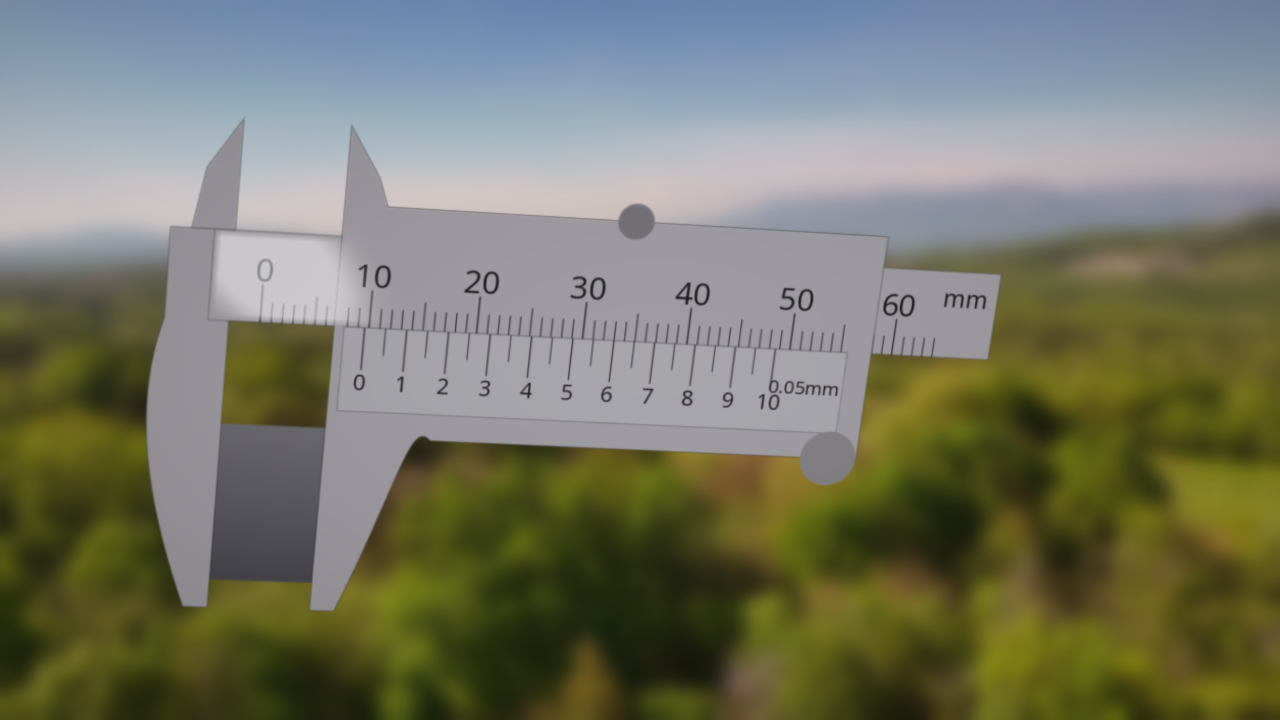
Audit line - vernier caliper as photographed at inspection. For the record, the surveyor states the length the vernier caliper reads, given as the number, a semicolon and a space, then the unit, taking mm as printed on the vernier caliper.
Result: 9.6; mm
